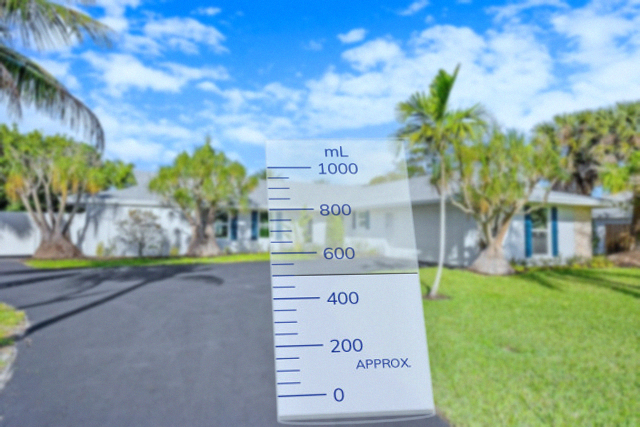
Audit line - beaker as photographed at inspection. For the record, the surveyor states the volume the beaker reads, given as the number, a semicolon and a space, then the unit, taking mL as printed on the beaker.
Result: 500; mL
